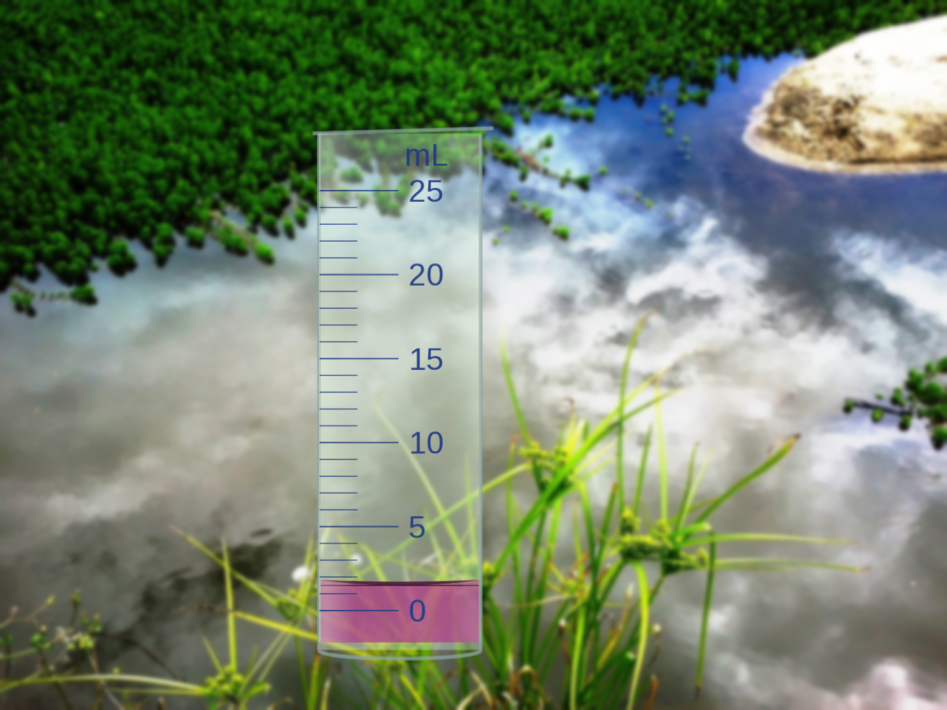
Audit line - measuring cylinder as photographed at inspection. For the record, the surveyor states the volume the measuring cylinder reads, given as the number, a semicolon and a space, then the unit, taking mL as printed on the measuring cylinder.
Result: 1.5; mL
